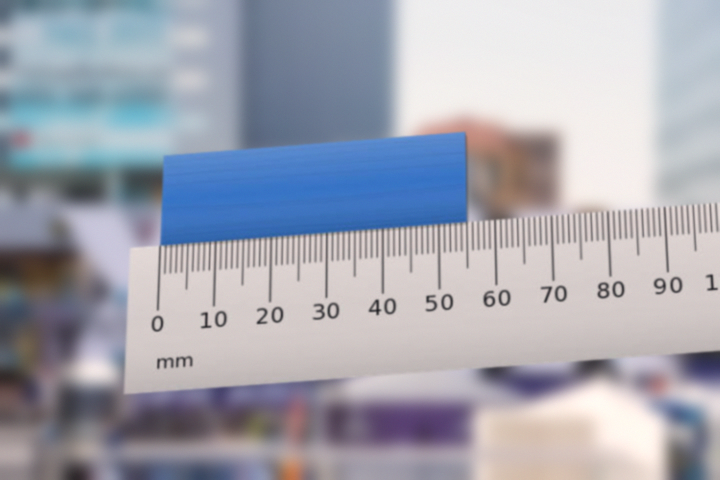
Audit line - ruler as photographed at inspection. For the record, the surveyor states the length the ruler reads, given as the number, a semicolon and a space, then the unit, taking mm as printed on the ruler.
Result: 55; mm
